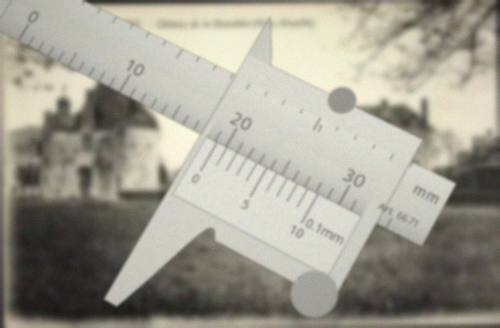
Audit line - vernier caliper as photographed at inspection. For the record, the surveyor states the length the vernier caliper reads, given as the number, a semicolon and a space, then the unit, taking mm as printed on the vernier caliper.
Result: 19.2; mm
